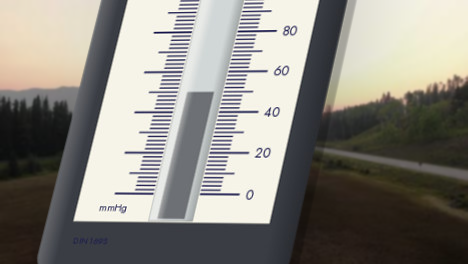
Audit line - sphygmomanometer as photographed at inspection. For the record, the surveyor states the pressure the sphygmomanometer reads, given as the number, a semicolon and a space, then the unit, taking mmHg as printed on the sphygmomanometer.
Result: 50; mmHg
